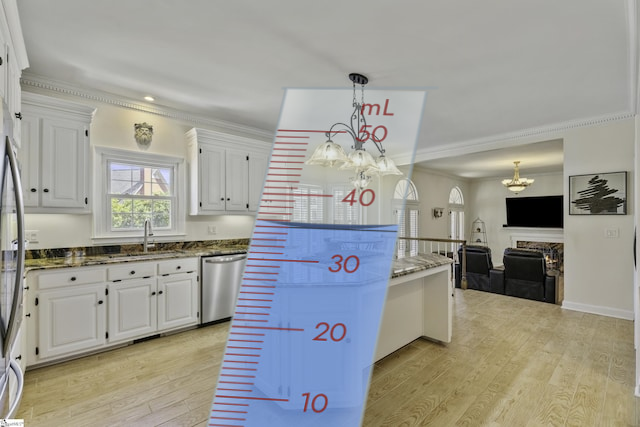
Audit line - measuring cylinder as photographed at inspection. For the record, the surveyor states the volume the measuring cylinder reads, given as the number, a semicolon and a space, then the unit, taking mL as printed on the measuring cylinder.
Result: 35; mL
